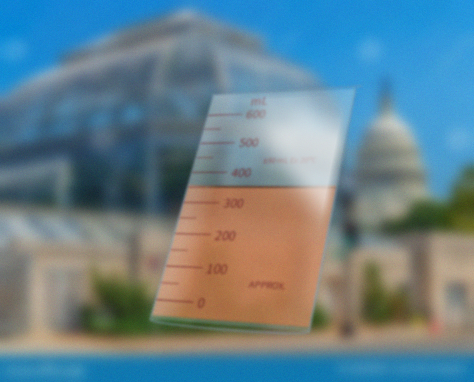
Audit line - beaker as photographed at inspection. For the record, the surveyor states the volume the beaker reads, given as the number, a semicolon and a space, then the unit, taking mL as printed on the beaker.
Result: 350; mL
